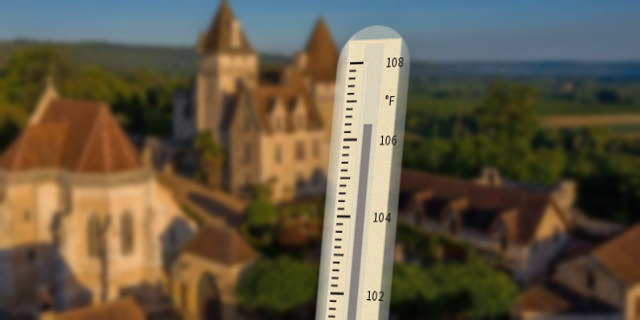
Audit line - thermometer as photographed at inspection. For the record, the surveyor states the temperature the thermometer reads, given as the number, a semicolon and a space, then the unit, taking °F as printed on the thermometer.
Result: 106.4; °F
